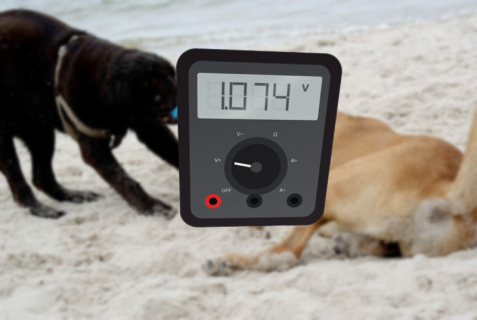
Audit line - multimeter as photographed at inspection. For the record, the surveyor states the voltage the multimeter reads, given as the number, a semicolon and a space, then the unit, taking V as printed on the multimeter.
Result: 1.074; V
